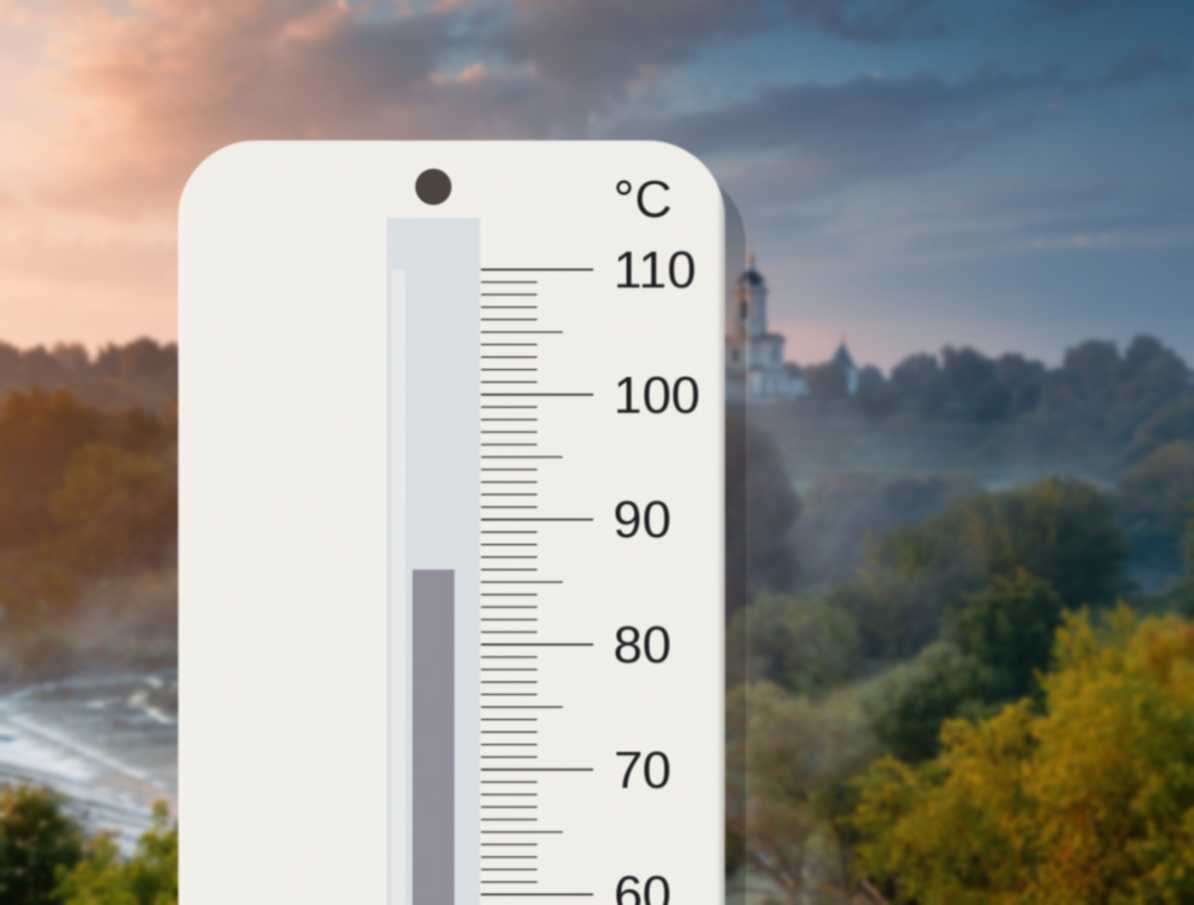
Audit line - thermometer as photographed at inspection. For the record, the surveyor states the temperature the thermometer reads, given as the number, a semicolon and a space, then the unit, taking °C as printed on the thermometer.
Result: 86; °C
